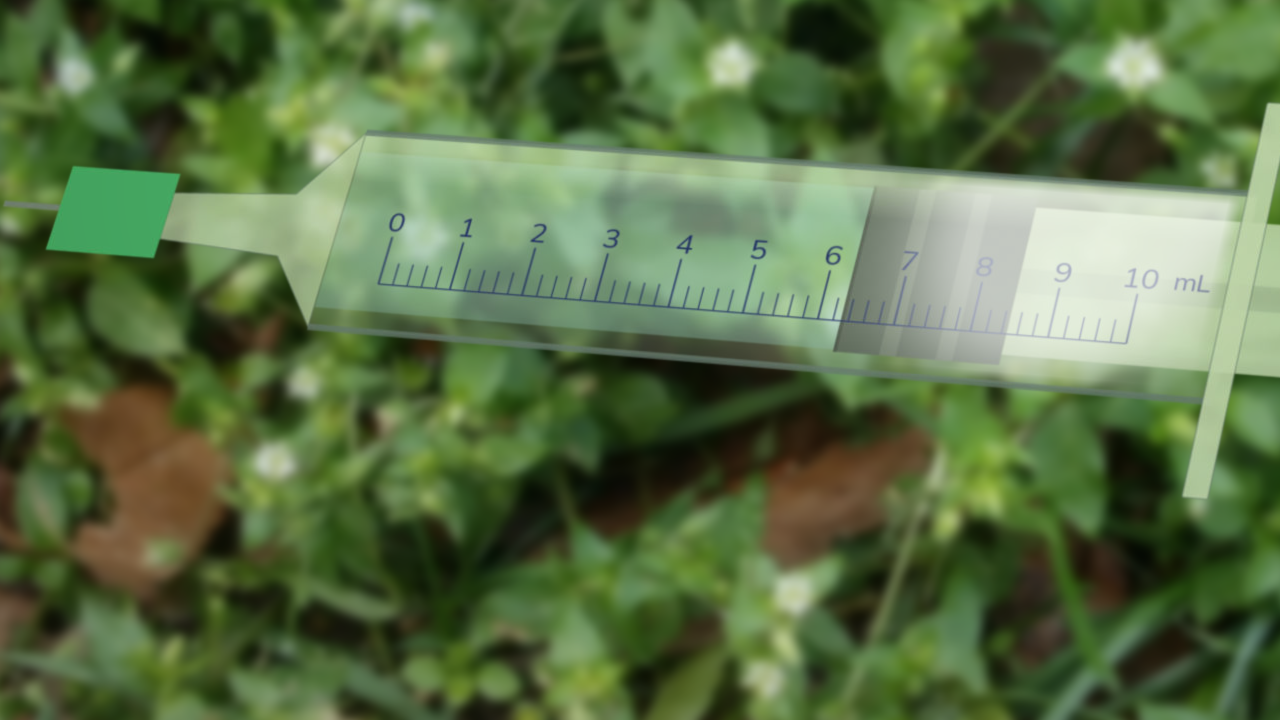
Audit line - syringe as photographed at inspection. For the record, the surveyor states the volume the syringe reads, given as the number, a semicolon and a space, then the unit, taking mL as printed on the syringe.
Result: 6.3; mL
